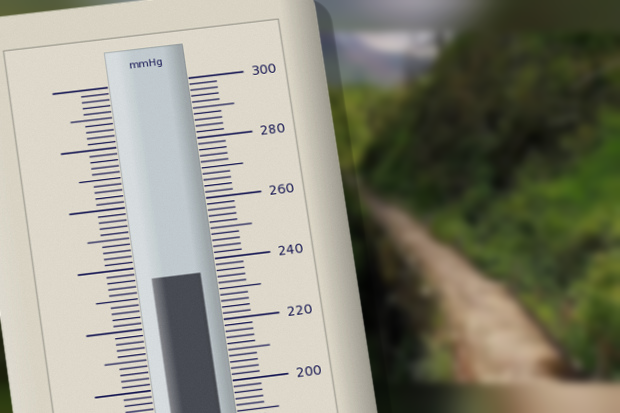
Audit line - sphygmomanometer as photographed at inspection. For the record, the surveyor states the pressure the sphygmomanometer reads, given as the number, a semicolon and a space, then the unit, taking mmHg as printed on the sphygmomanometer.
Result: 236; mmHg
